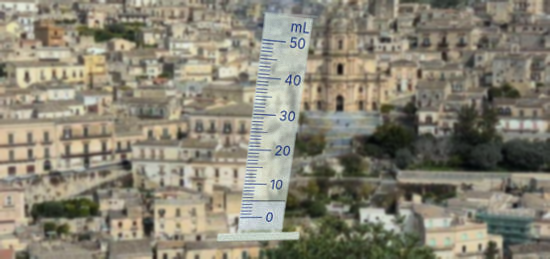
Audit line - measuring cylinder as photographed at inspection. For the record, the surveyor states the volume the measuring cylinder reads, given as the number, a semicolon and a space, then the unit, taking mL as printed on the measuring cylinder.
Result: 5; mL
